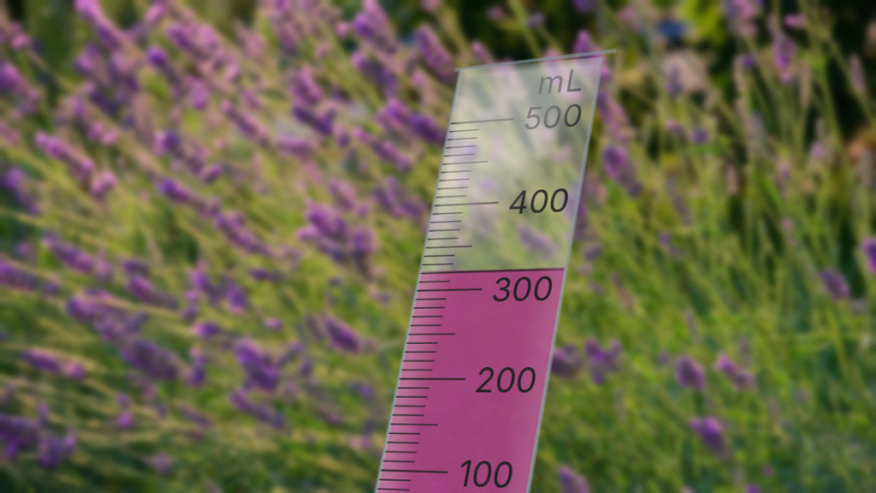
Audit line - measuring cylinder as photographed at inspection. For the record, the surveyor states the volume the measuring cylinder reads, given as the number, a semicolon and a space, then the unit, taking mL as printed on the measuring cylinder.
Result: 320; mL
